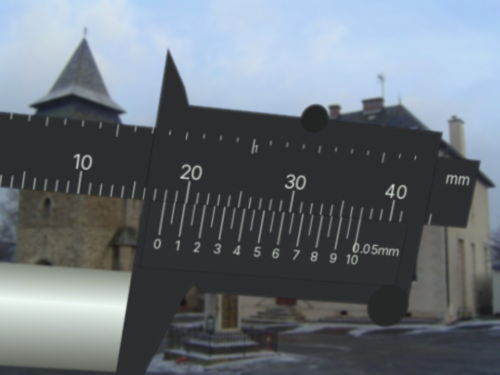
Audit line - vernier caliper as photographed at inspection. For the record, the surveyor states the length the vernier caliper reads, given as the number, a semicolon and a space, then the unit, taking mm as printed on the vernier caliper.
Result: 18.0; mm
